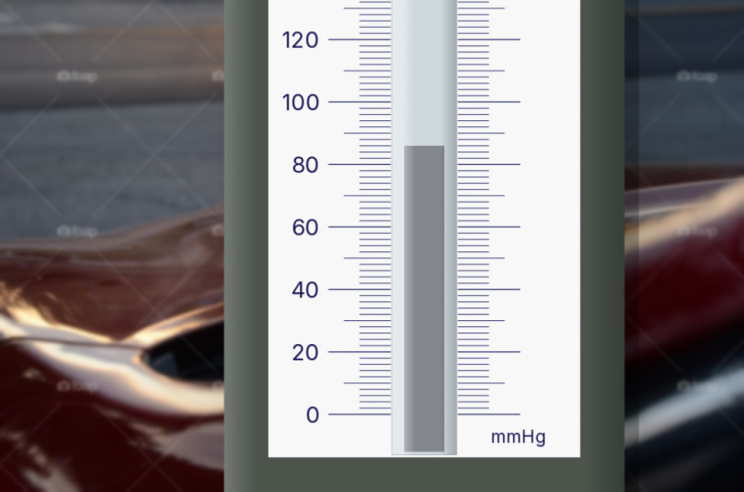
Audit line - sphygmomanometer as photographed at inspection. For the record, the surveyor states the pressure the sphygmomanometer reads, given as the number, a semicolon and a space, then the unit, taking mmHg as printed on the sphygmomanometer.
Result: 86; mmHg
